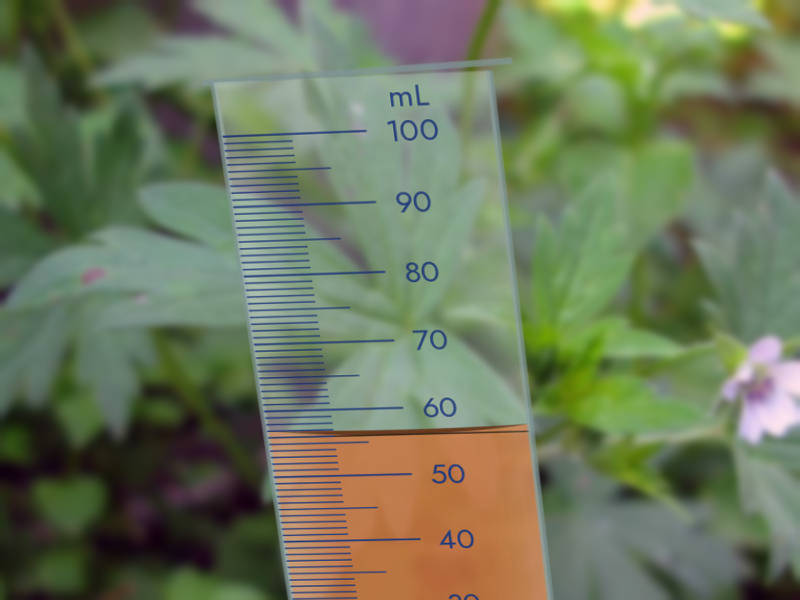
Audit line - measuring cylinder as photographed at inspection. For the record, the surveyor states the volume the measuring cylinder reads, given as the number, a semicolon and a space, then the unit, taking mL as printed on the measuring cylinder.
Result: 56; mL
